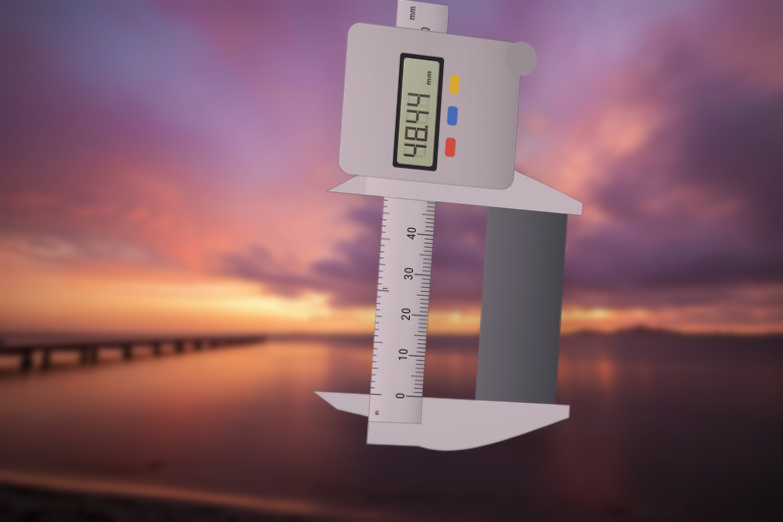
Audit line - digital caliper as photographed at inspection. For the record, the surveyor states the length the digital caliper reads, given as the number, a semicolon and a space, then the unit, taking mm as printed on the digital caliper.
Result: 48.44; mm
